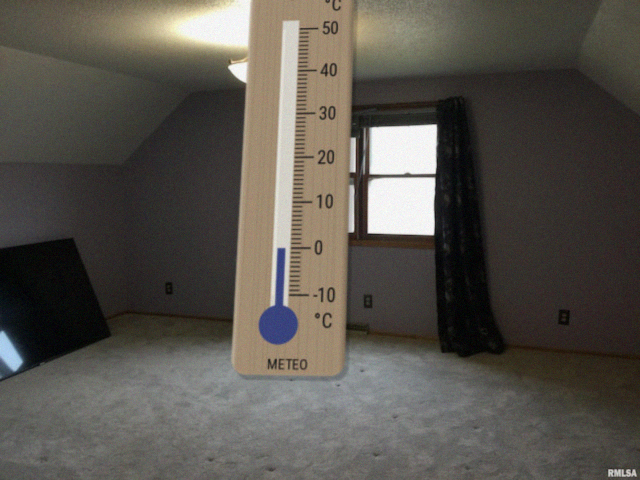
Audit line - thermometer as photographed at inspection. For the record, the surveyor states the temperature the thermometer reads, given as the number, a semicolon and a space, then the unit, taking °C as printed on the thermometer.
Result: 0; °C
